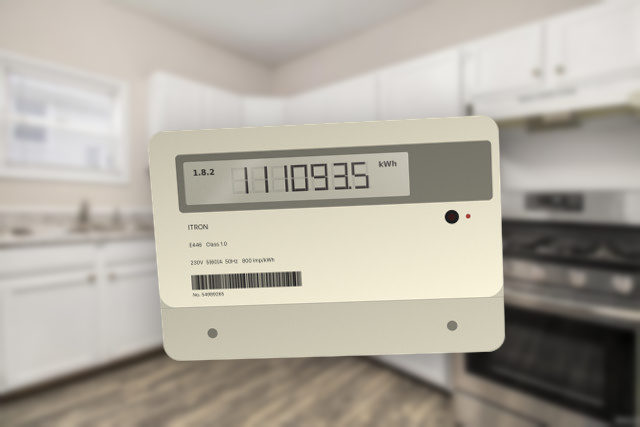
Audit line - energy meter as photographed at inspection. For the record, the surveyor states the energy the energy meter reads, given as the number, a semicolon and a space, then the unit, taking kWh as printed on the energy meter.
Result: 111093.5; kWh
